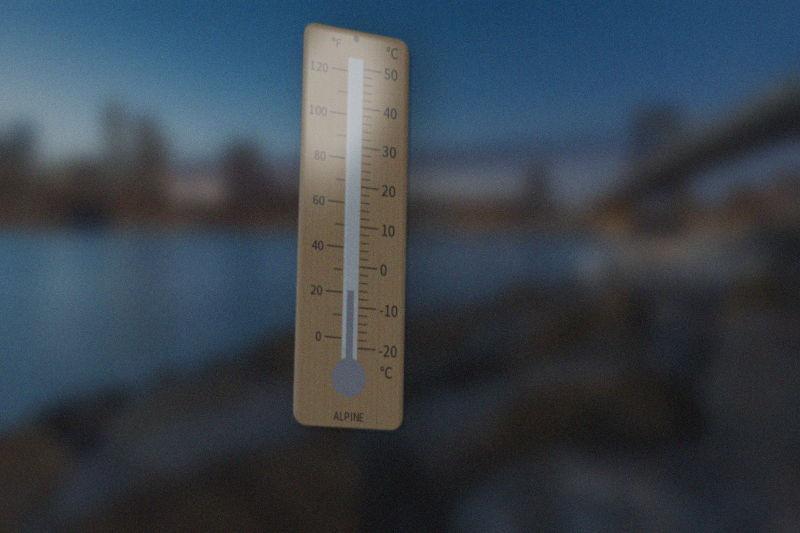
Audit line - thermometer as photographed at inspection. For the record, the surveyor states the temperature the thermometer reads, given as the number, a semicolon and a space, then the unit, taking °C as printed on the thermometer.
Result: -6; °C
